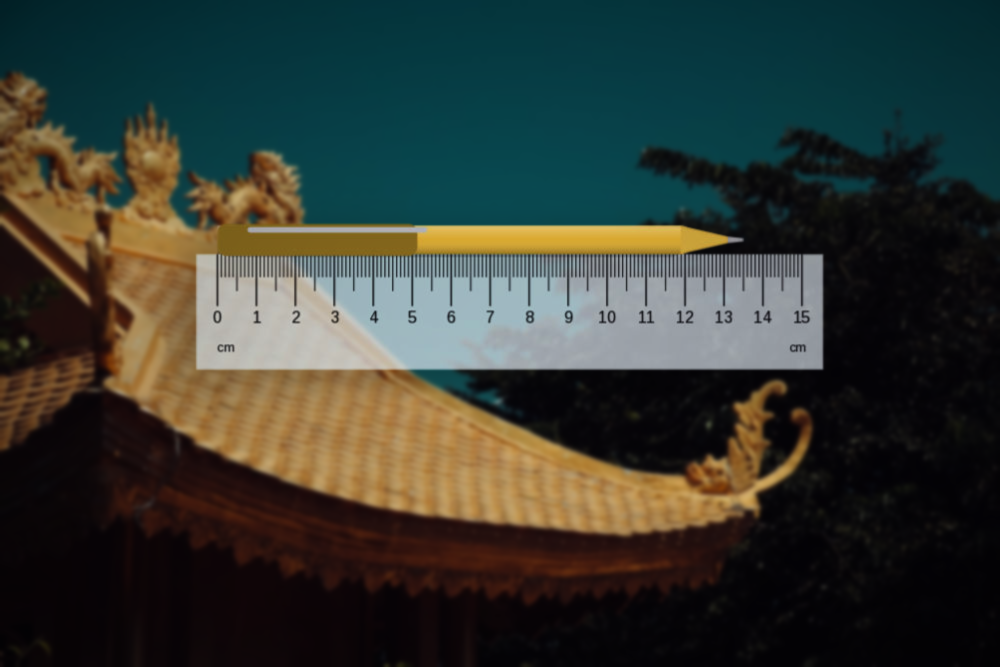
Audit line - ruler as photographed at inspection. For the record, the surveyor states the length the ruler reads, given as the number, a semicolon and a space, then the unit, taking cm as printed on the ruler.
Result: 13.5; cm
